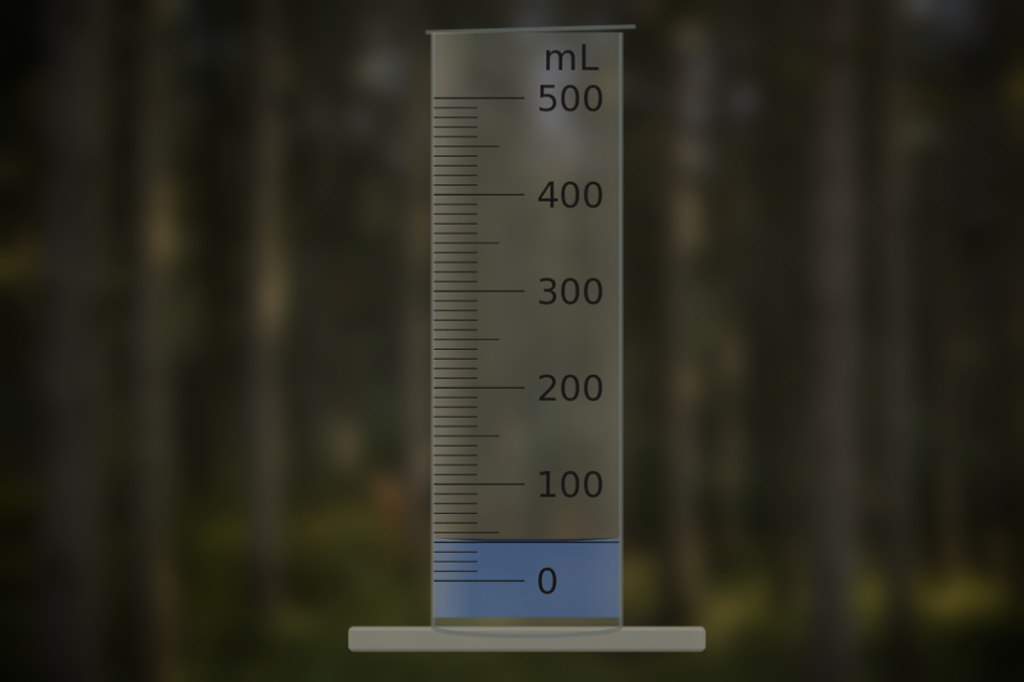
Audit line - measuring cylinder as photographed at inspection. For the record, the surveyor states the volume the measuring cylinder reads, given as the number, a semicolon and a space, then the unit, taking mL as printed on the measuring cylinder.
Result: 40; mL
